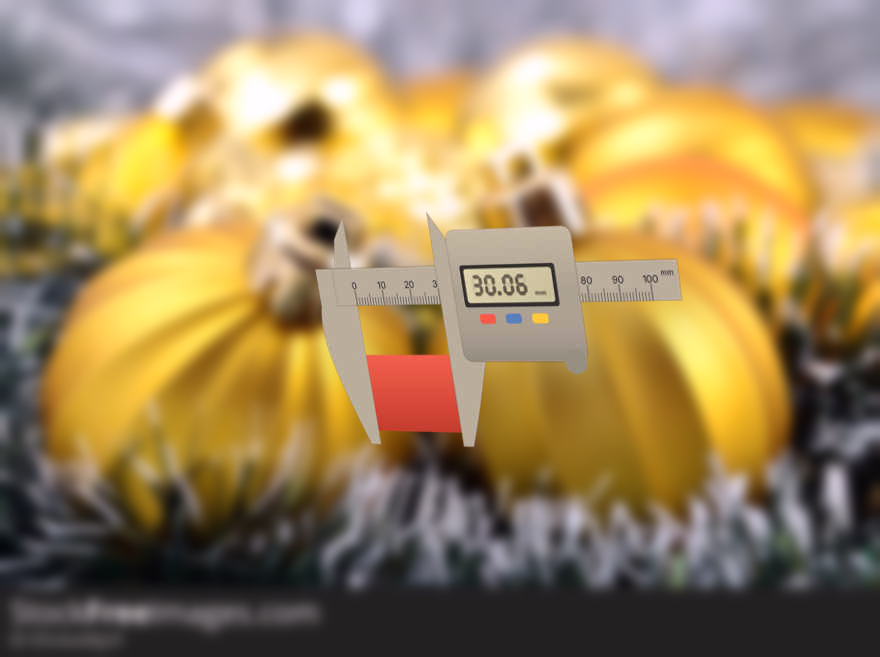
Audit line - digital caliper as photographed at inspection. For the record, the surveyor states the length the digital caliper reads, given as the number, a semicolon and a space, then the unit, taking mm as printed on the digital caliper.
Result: 30.06; mm
